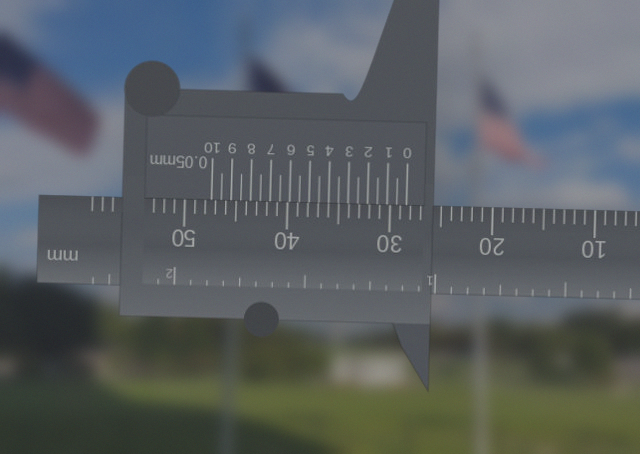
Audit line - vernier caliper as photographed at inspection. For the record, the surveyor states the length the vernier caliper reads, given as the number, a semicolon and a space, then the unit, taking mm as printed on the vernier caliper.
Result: 28.4; mm
